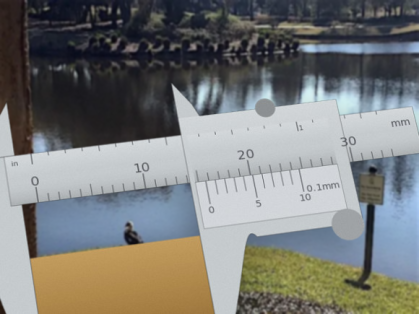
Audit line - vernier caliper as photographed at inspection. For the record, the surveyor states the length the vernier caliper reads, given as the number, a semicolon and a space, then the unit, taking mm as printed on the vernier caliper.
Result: 15.7; mm
